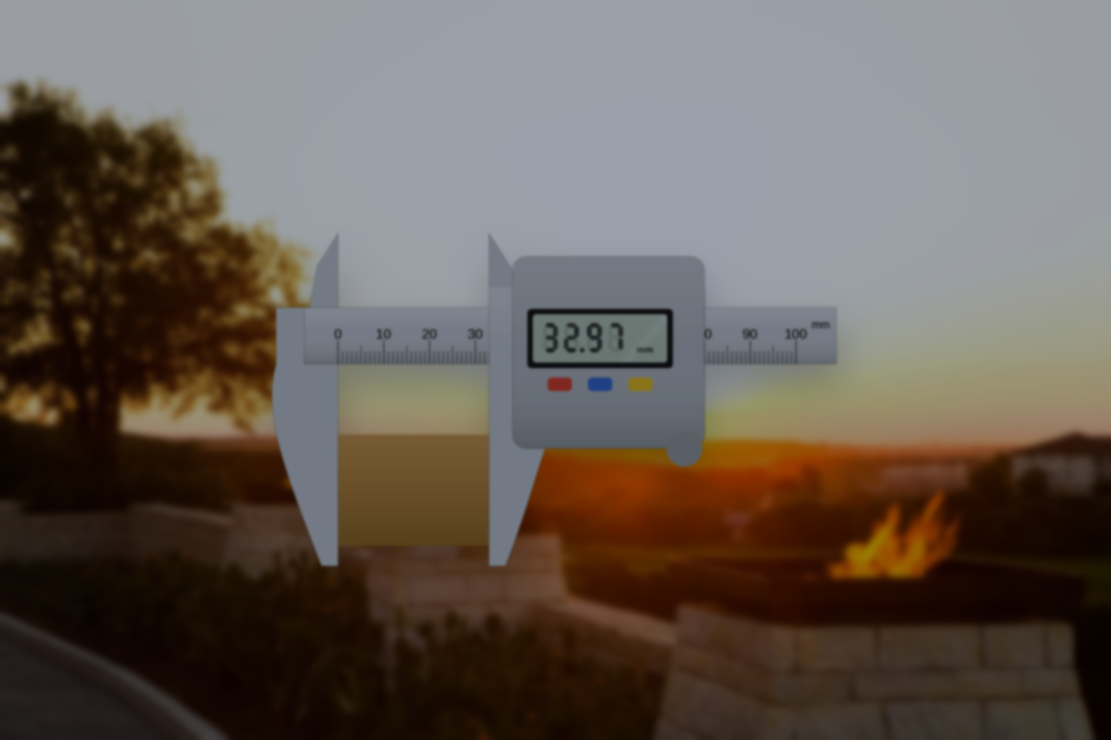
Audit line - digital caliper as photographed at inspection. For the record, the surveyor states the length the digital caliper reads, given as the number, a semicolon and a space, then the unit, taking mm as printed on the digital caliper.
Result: 32.97; mm
